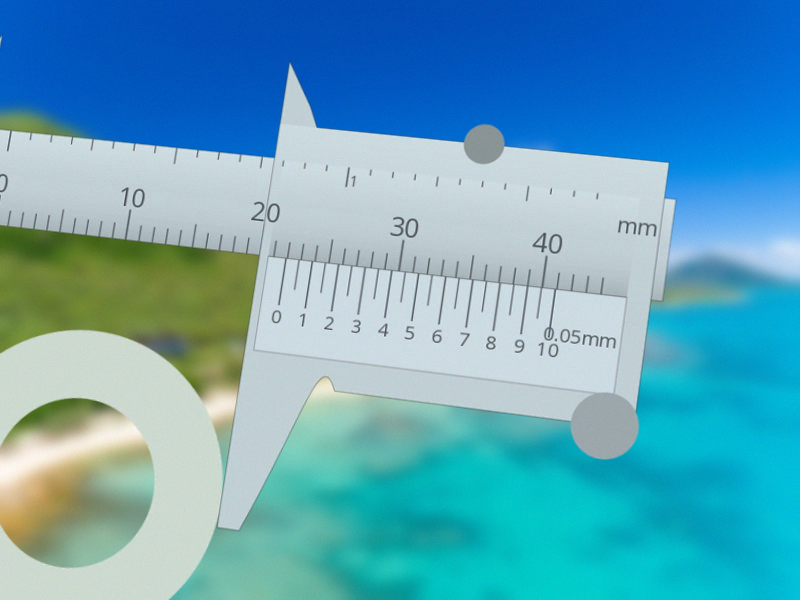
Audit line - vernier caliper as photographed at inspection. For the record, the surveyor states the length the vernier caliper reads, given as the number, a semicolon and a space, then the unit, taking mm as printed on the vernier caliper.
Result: 21.9; mm
